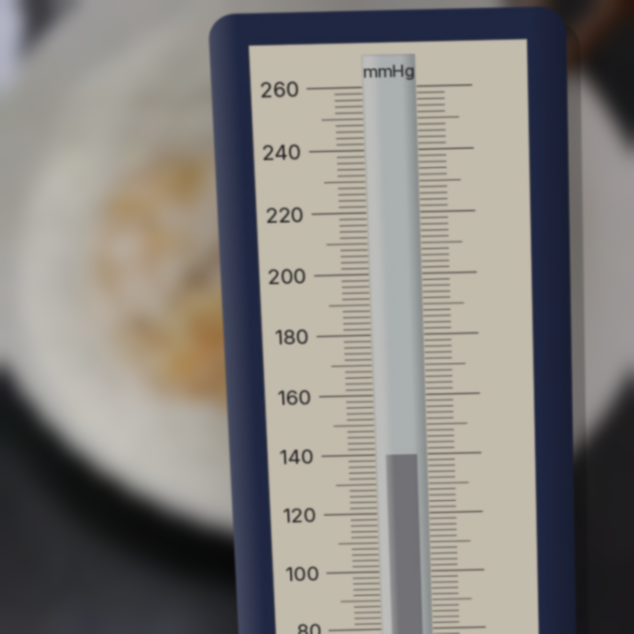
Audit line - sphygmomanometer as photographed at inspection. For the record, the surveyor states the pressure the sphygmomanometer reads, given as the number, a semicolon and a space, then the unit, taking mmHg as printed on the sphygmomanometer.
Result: 140; mmHg
